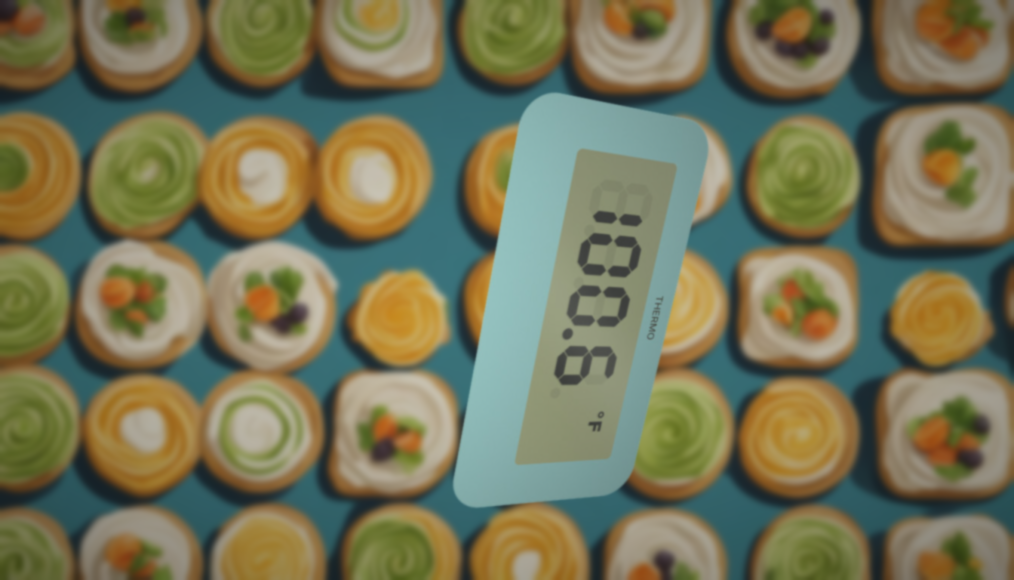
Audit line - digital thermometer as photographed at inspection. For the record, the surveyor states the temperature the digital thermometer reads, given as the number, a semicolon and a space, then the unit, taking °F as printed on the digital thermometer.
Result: 100.6; °F
